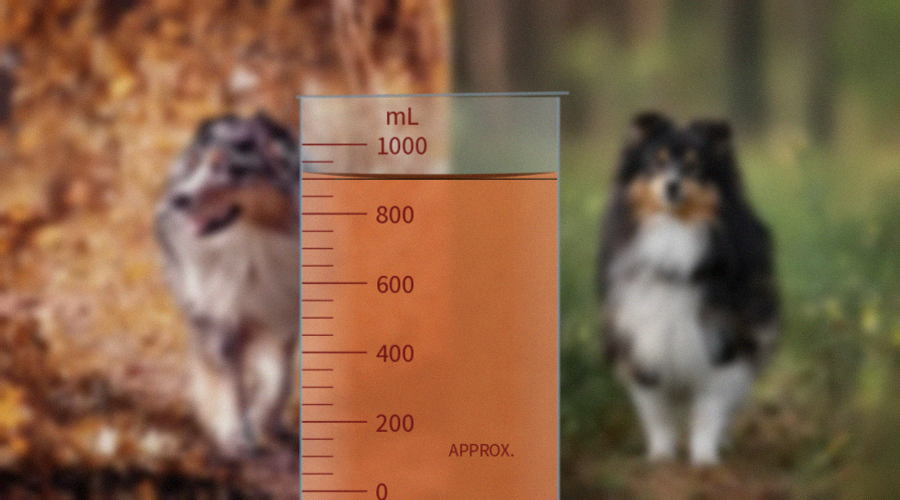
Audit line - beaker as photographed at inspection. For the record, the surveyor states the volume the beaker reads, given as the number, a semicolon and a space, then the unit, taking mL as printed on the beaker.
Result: 900; mL
